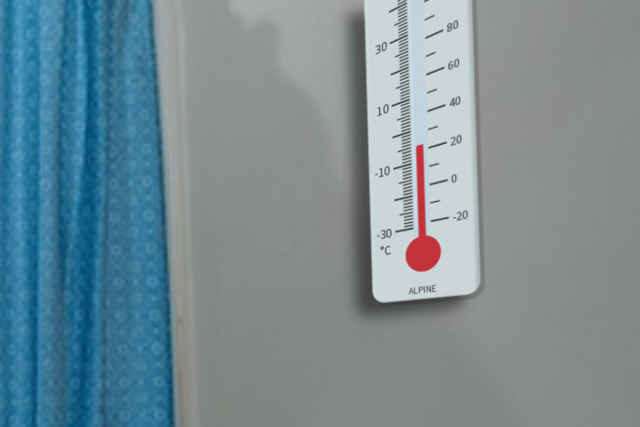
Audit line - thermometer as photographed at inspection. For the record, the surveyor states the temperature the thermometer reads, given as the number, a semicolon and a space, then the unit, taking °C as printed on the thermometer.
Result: -5; °C
